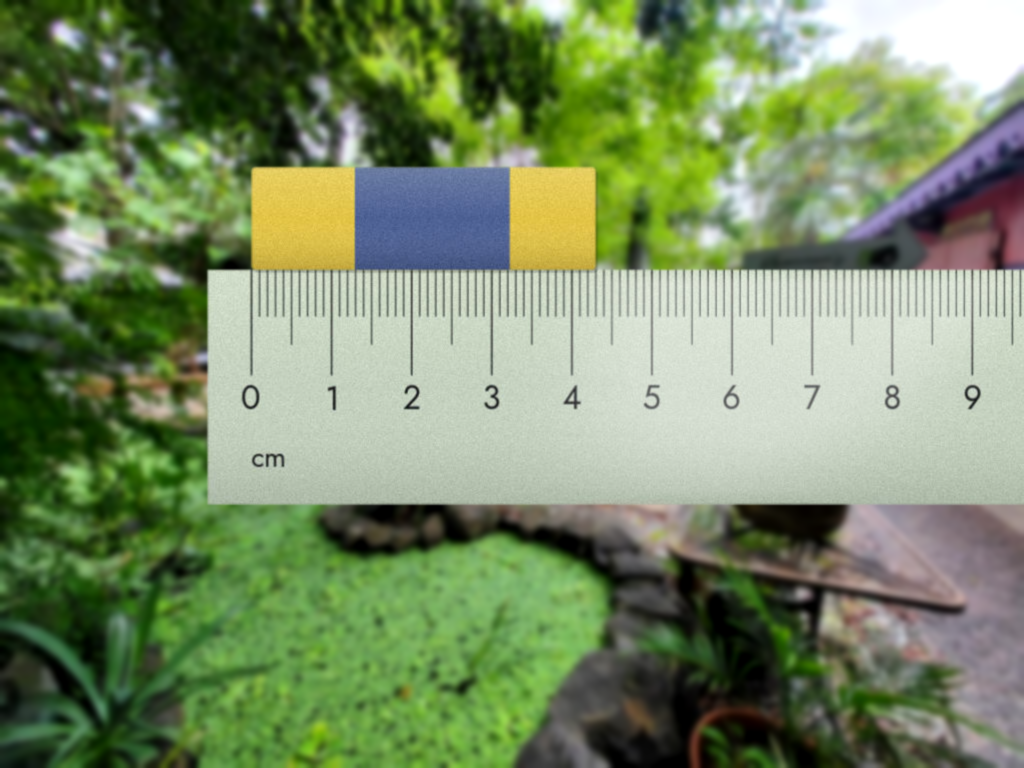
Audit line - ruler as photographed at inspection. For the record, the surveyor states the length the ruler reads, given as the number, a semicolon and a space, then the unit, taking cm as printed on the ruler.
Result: 4.3; cm
